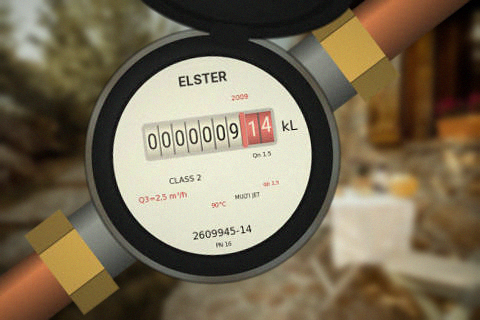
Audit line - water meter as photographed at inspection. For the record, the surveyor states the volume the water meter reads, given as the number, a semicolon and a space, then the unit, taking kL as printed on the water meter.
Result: 9.14; kL
